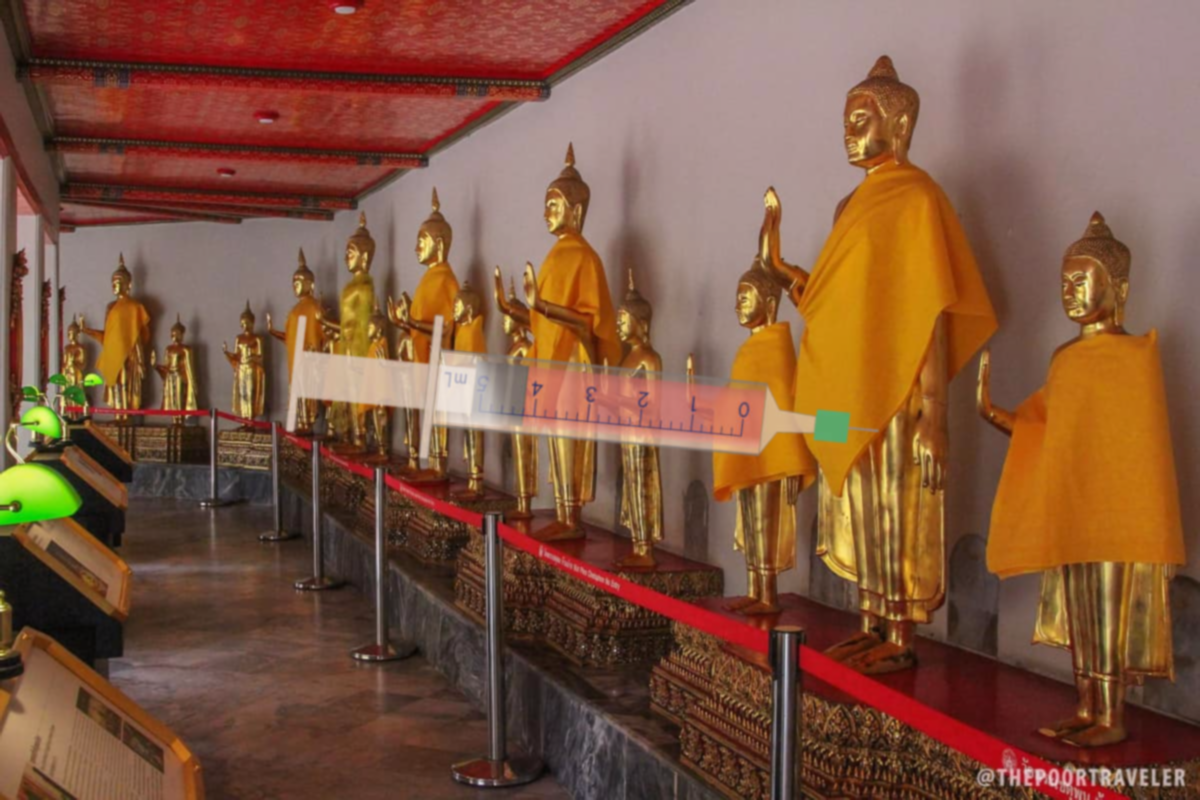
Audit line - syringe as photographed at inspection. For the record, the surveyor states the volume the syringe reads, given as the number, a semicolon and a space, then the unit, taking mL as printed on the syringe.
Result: 4.2; mL
